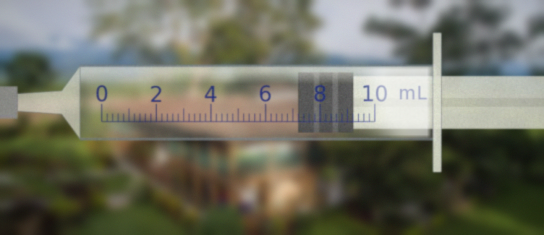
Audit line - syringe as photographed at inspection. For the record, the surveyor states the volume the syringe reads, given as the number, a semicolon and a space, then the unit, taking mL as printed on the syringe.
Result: 7.2; mL
